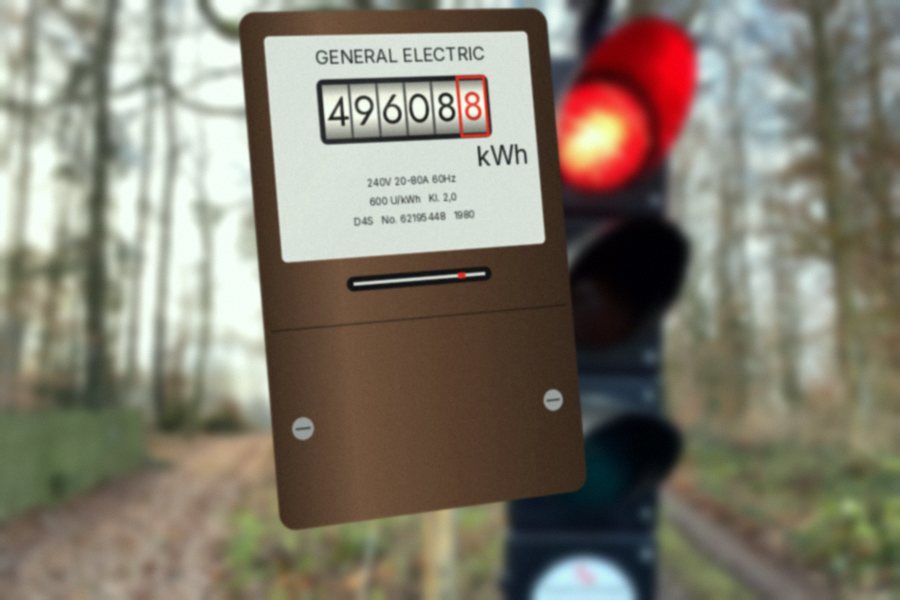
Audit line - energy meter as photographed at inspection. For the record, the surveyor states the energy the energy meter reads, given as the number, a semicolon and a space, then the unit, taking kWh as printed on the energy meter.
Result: 49608.8; kWh
